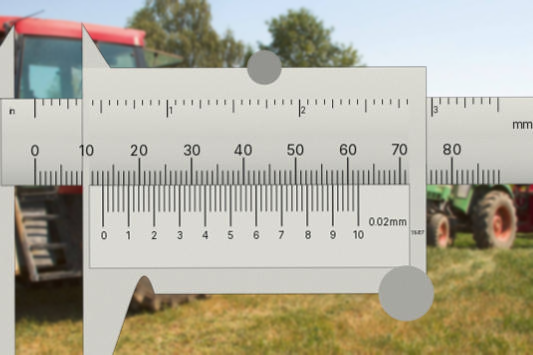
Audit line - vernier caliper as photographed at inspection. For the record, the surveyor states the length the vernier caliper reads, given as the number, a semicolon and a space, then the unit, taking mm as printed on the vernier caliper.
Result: 13.0; mm
